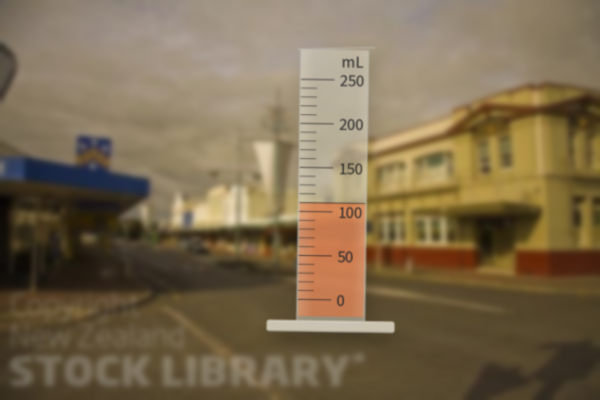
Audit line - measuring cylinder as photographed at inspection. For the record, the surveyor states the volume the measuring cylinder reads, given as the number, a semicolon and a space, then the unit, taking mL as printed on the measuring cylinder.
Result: 110; mL
